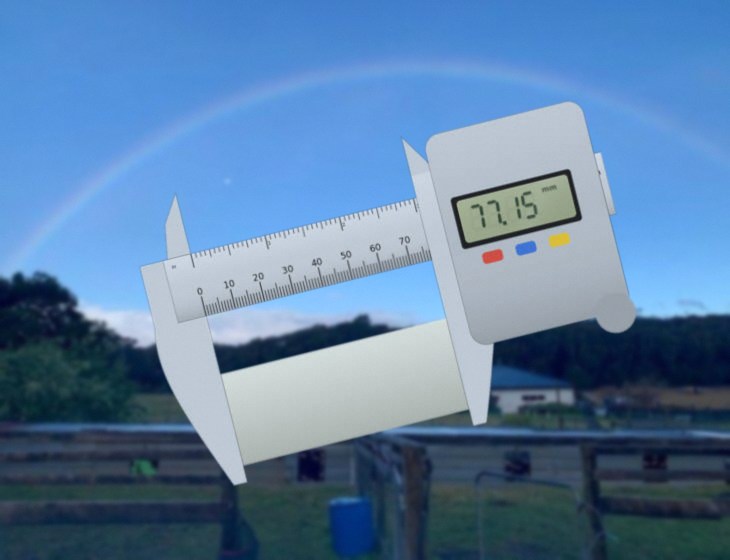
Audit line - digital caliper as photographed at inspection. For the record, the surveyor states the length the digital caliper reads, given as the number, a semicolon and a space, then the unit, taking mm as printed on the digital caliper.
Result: 77.15; mm
